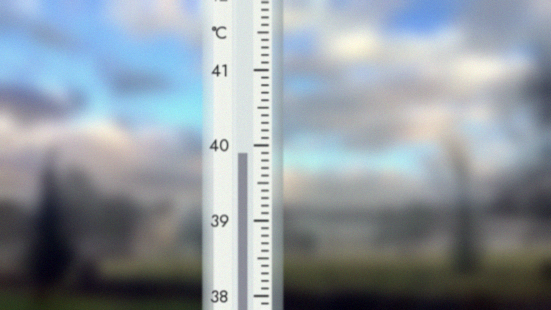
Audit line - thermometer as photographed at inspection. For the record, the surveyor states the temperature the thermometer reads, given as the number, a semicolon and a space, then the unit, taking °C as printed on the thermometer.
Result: 39.9; °C
